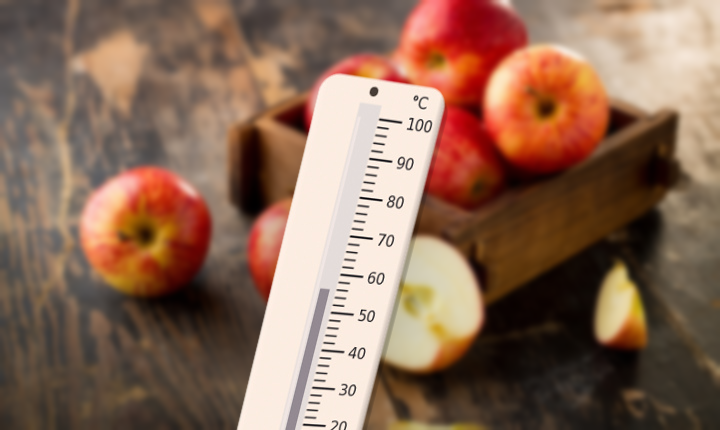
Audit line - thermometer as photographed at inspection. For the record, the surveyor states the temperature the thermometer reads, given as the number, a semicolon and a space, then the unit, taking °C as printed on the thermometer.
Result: 56; °C
